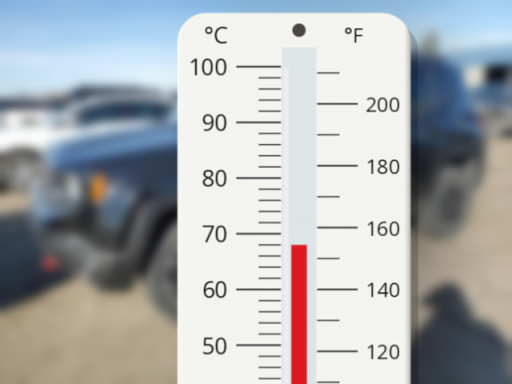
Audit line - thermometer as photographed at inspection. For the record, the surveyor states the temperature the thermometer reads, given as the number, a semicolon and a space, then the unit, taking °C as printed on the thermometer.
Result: 68; °C
